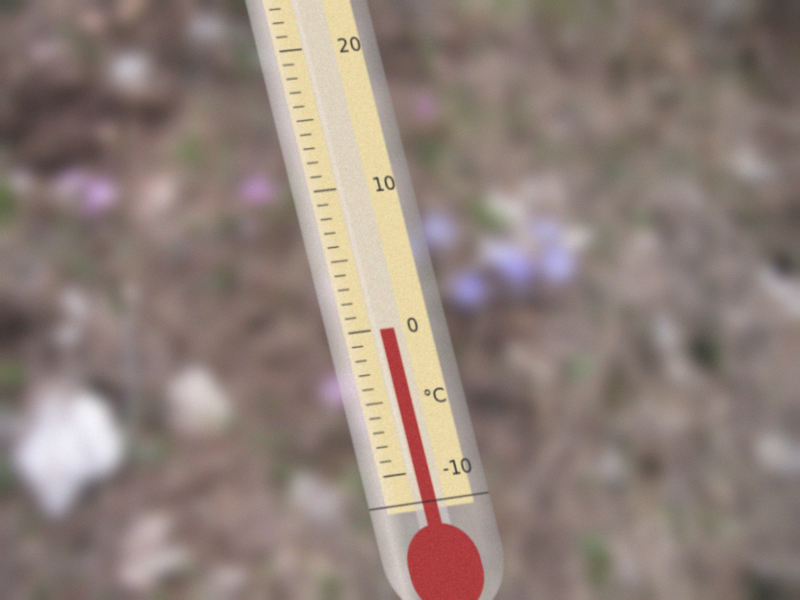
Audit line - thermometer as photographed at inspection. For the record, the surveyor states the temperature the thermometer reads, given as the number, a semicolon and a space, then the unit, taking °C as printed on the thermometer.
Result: 0; °C
